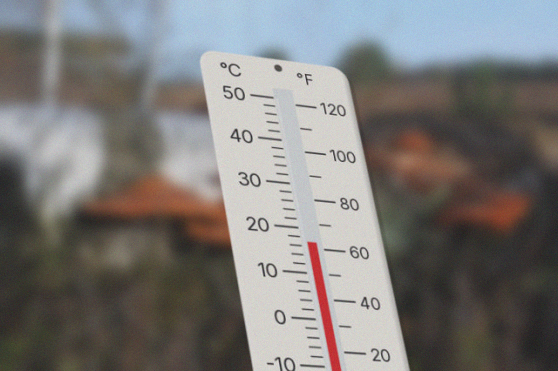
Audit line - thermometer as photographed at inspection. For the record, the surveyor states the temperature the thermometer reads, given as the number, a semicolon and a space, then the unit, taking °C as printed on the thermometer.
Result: 17; °C
